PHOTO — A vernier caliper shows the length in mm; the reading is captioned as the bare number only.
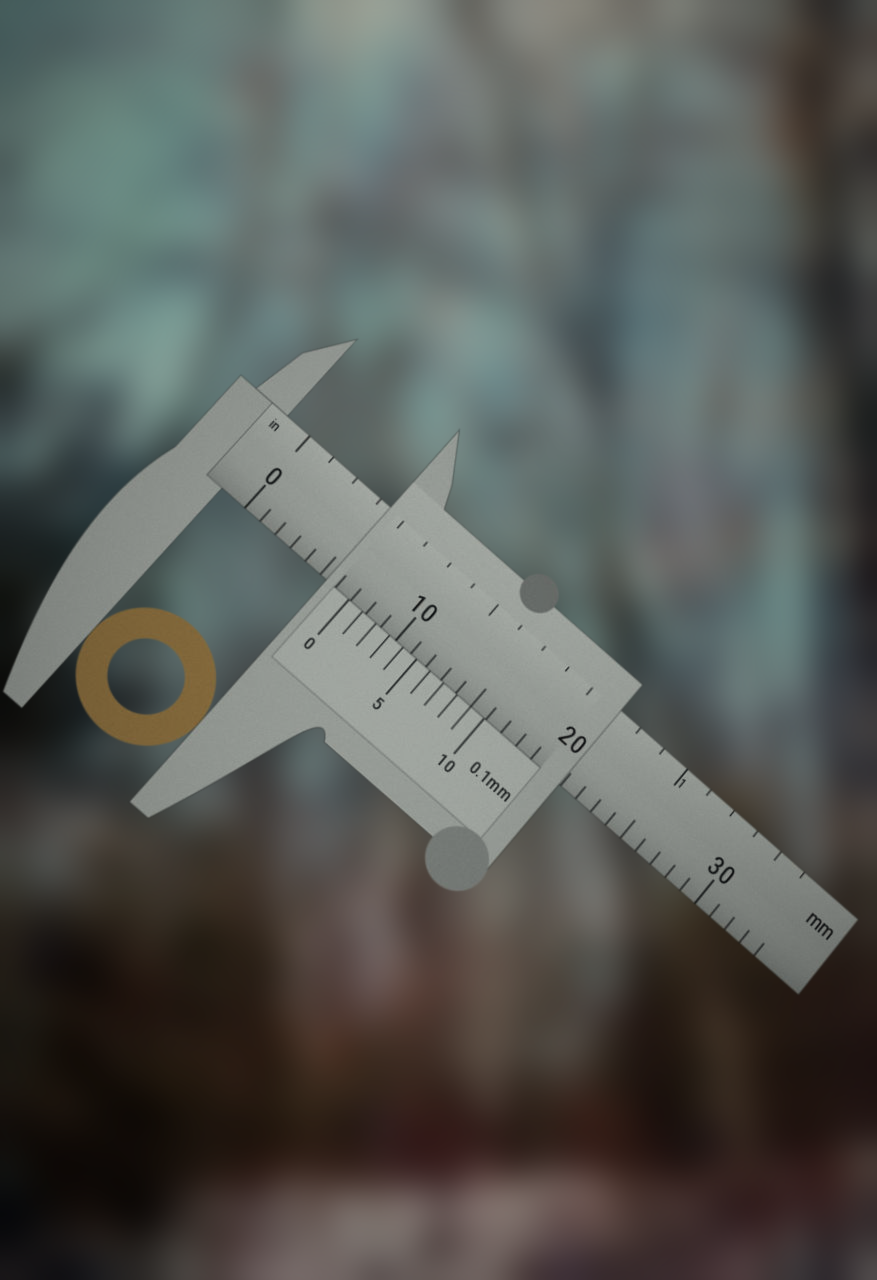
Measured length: 6.9
